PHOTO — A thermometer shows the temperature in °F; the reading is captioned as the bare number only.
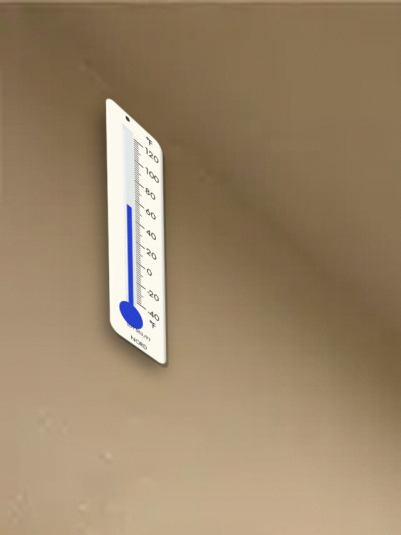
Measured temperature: 50
